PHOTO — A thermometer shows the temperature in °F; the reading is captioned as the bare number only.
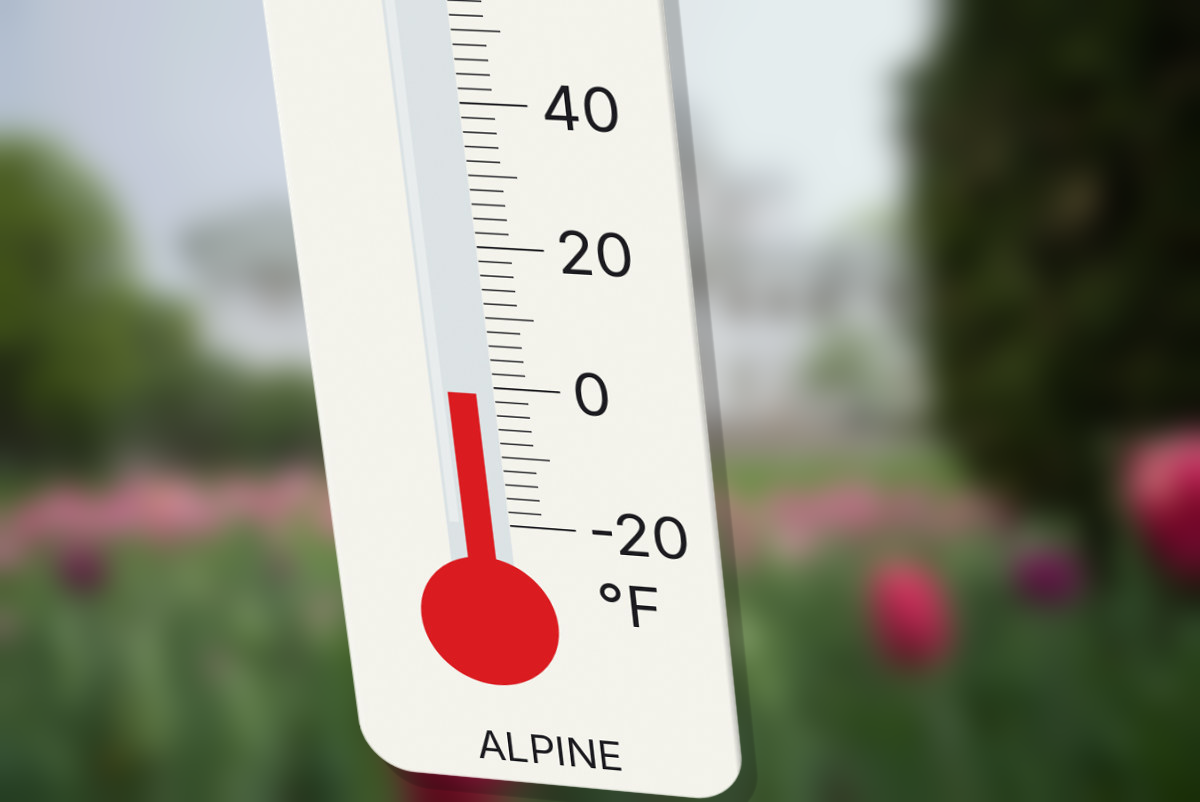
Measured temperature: -1
